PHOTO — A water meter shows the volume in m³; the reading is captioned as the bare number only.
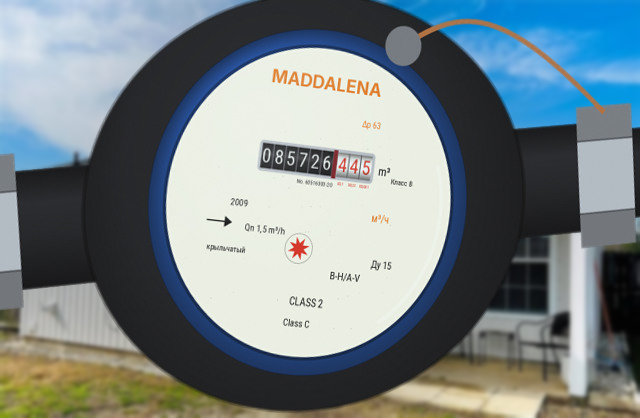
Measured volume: 85726.445
